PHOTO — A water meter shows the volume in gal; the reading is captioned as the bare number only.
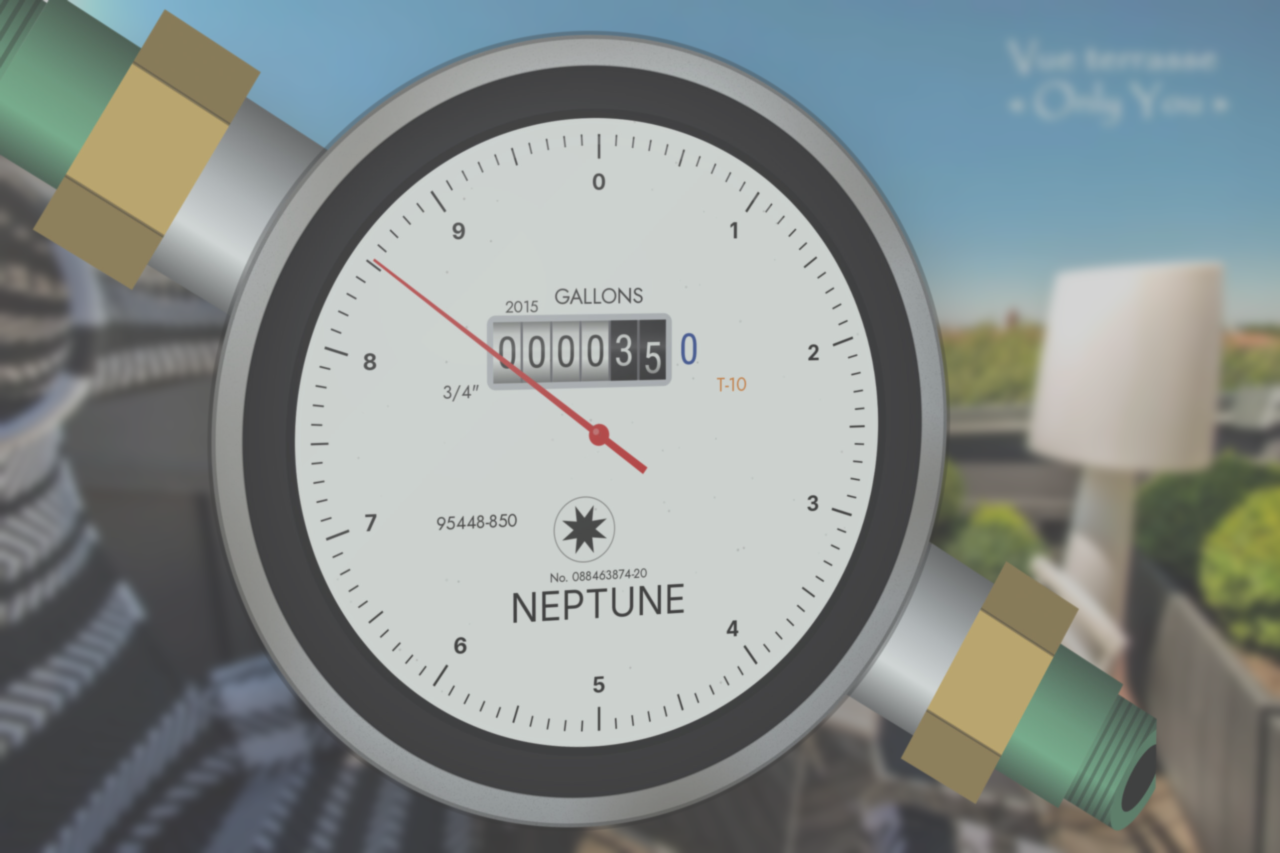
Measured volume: 348.5
